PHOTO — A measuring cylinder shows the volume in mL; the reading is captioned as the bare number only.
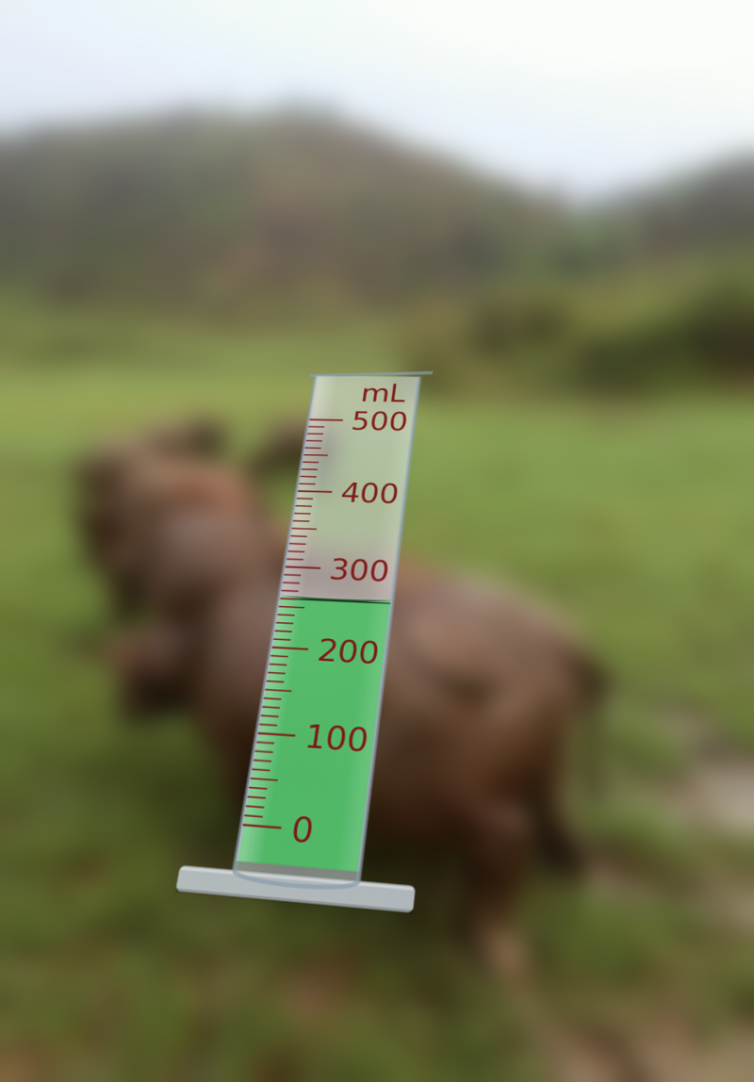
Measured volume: 260
